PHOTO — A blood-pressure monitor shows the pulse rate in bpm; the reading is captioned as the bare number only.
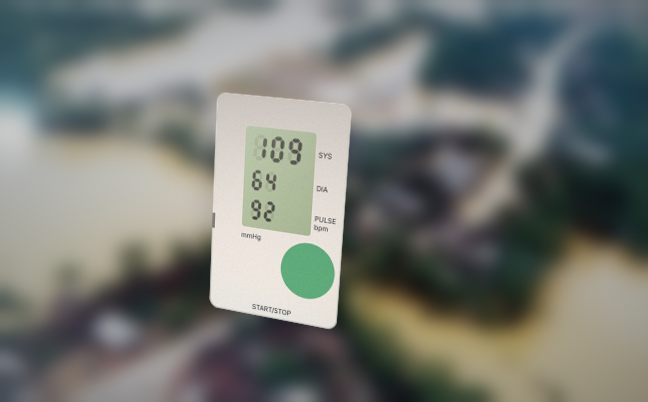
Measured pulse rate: 92
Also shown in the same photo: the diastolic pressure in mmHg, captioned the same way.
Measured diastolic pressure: 64
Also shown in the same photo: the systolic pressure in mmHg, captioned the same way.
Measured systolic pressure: 109
